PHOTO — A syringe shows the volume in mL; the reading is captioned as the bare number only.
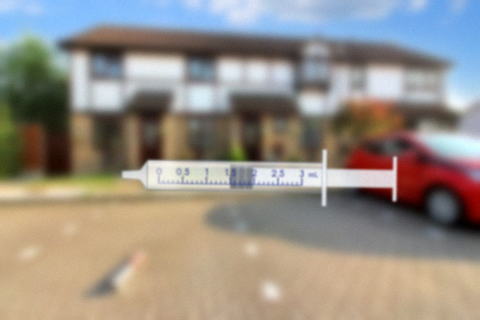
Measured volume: 1.5
